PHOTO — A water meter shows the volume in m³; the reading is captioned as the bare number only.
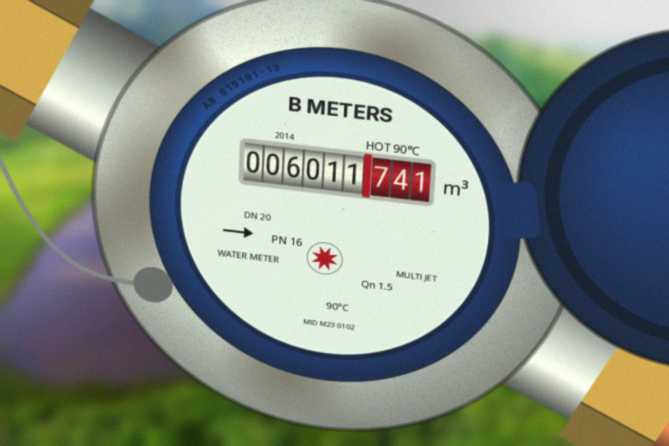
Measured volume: 6011.741
